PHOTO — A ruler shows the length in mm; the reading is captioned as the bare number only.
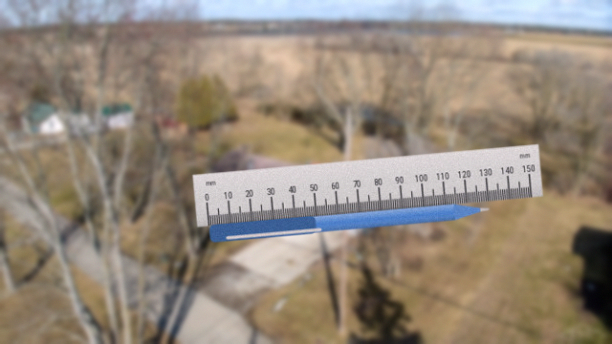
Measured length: 130
